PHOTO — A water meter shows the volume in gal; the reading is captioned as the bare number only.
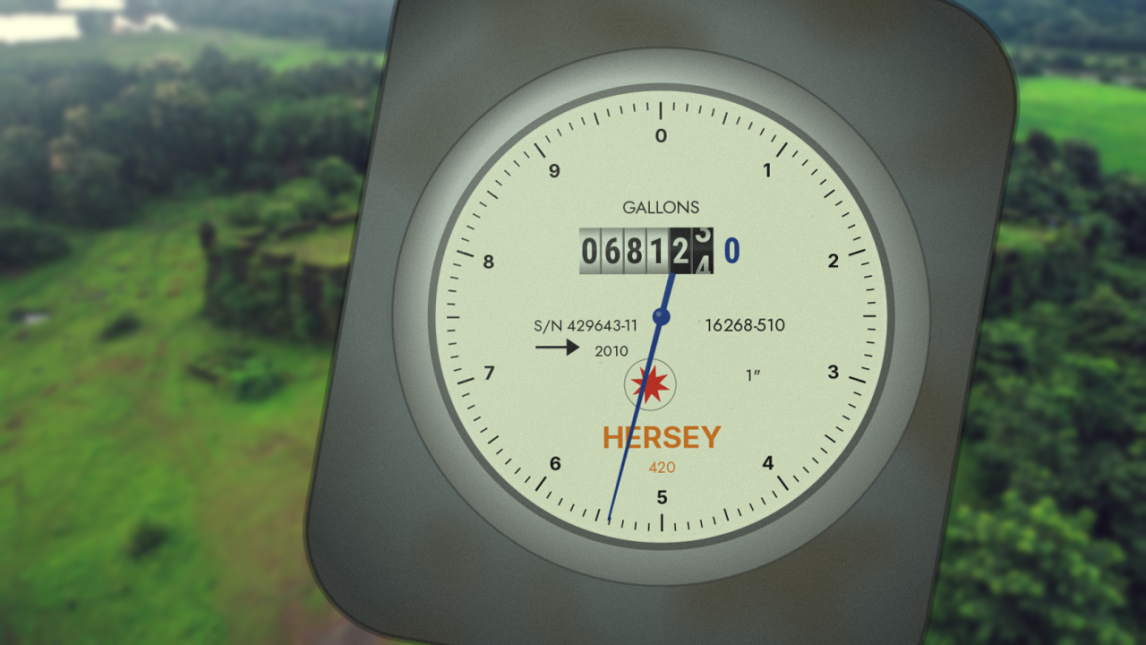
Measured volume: 681235.4
